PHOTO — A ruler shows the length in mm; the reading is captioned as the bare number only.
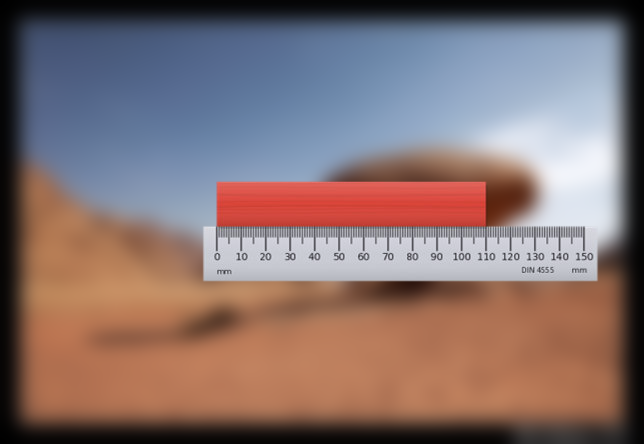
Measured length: 110
